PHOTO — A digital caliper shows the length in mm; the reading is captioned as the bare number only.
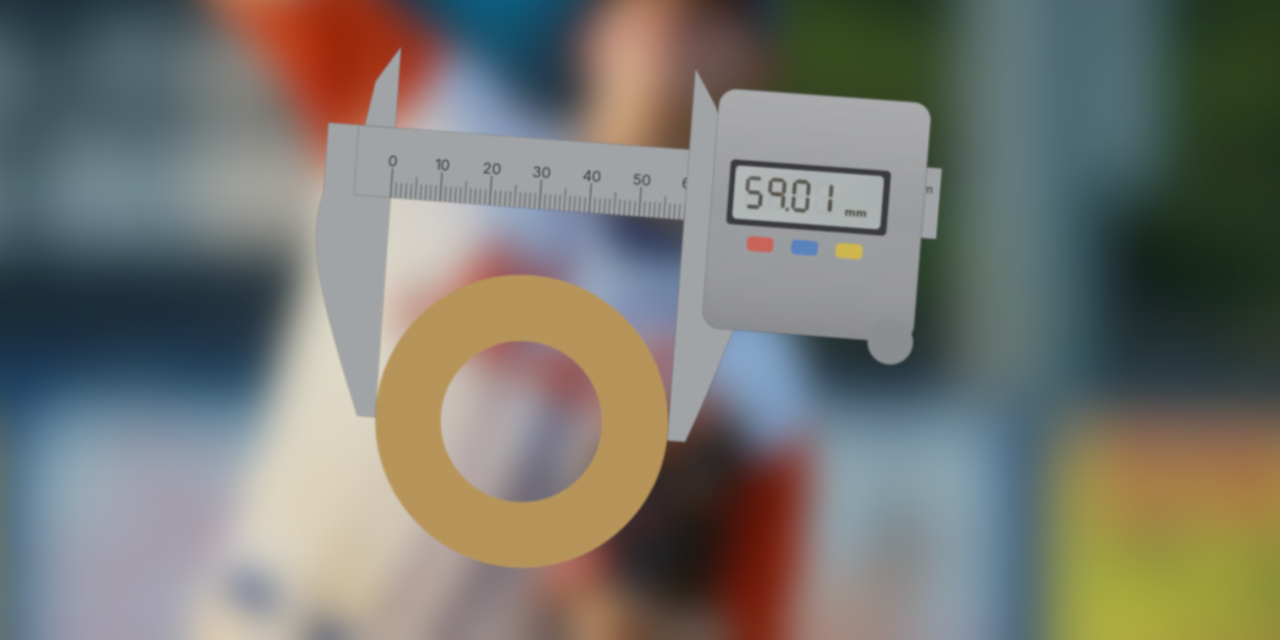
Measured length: 59.01
